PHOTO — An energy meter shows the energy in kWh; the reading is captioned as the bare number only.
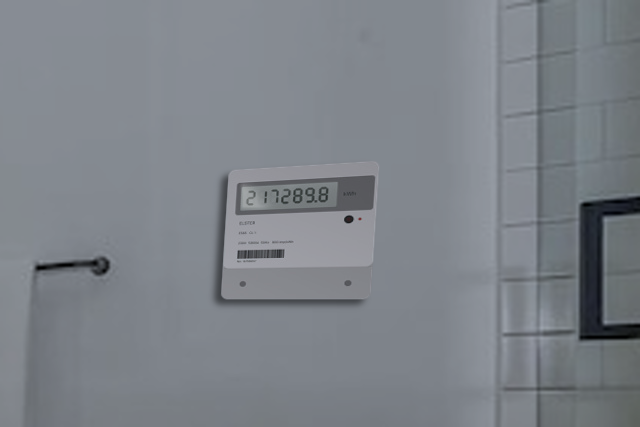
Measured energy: 217289.8
